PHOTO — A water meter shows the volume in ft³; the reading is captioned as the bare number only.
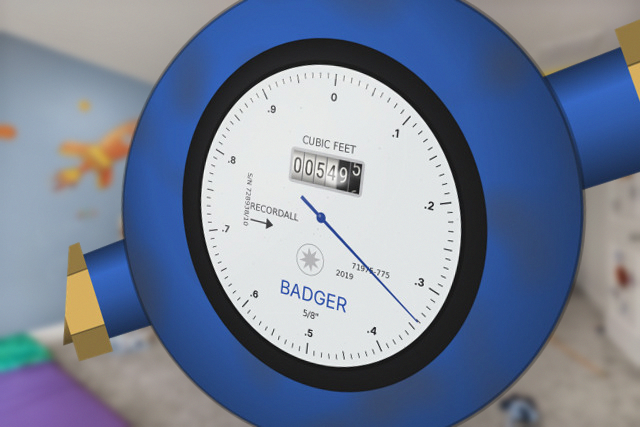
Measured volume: 5495.34
